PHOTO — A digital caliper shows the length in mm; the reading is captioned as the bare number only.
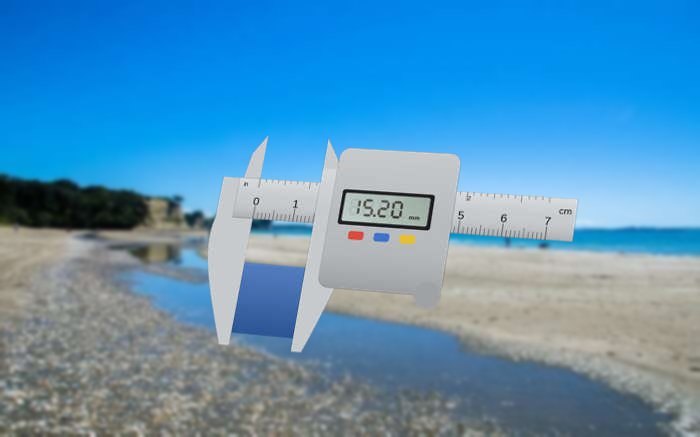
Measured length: 15.20
